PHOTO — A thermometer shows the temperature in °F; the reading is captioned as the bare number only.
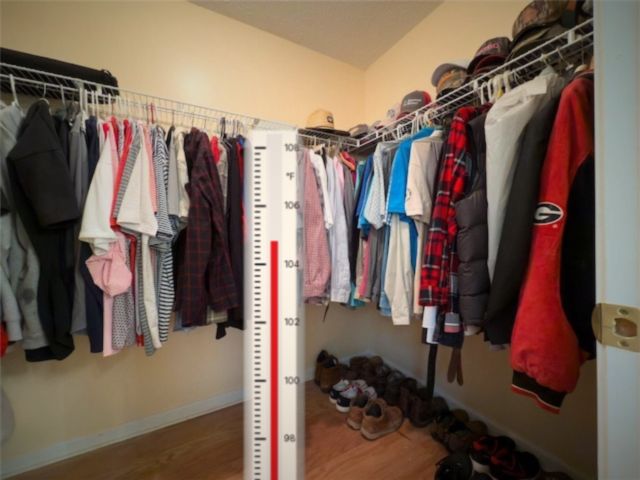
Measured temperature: 104.8
